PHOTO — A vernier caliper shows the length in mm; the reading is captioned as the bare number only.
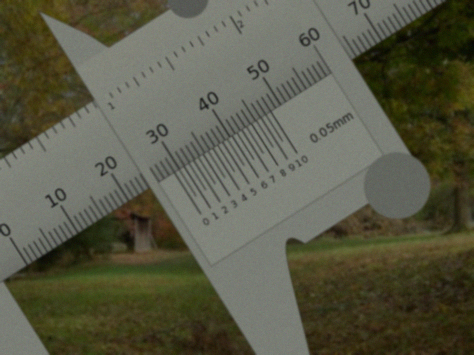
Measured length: 29.0
